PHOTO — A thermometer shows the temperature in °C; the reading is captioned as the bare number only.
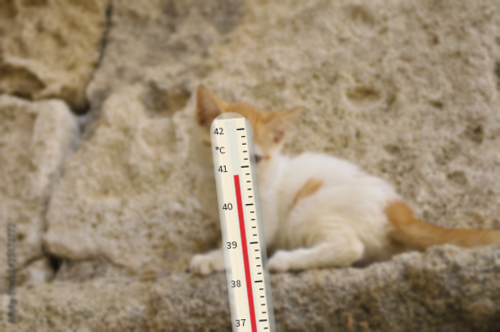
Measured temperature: 40.8
